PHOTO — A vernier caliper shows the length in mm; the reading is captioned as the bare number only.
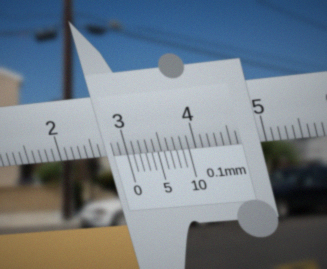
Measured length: 30.0
